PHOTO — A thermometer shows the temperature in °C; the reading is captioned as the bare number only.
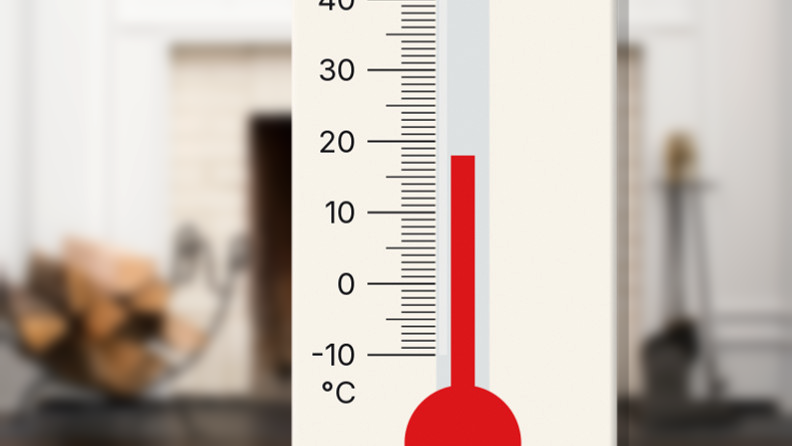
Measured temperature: 18
